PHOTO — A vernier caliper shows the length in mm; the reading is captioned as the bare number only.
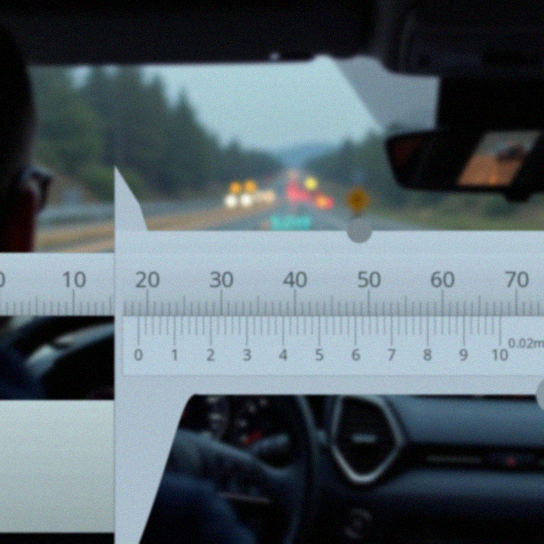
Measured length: 18.8
